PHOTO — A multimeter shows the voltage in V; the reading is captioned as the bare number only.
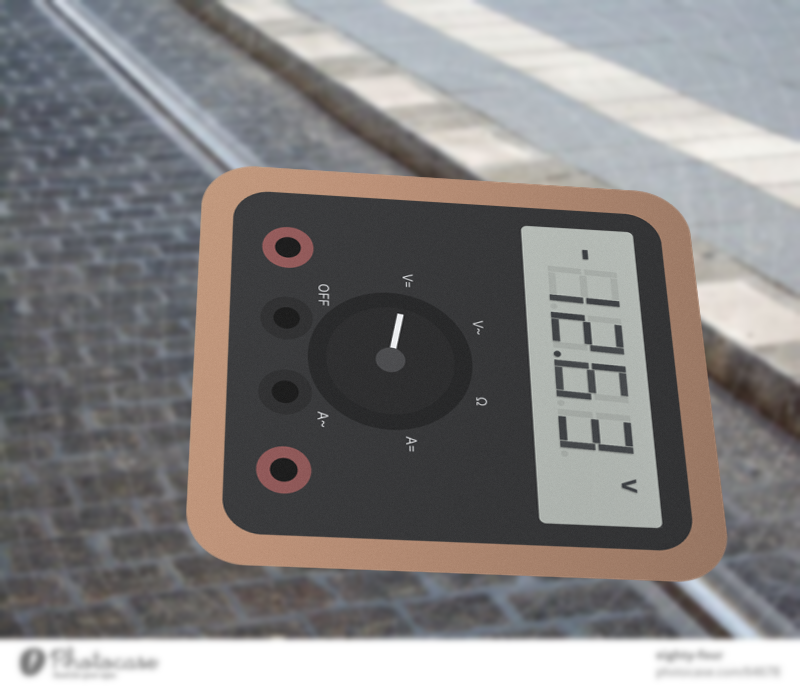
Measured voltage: -12.63
